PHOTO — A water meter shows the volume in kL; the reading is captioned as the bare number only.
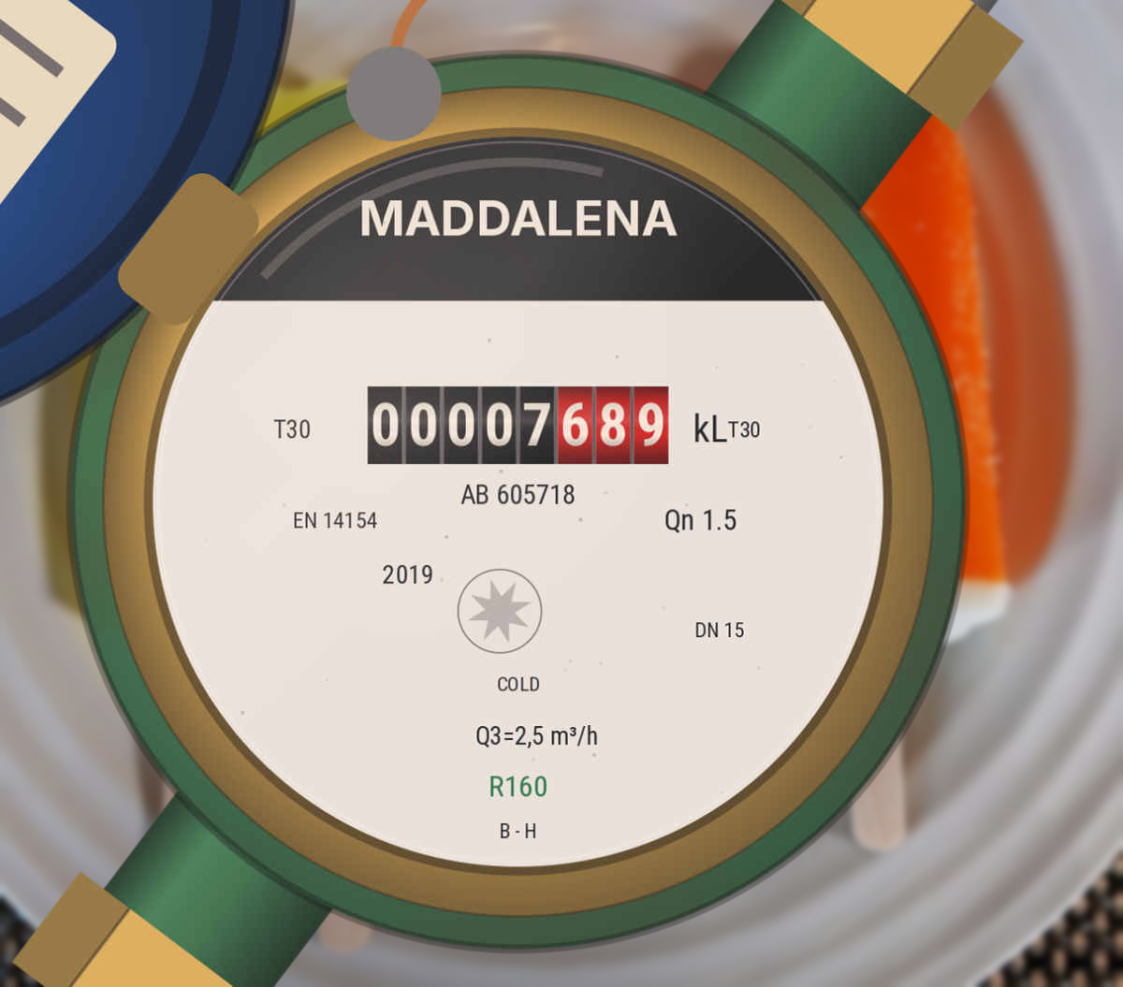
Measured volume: 7.689
